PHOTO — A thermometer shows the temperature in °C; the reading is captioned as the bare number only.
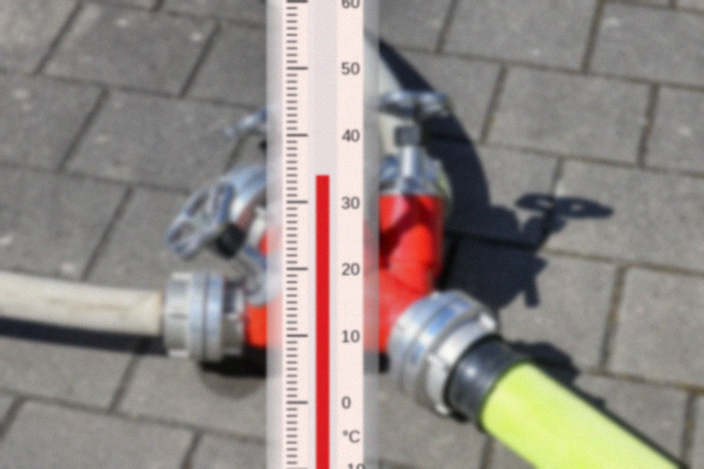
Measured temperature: 34
